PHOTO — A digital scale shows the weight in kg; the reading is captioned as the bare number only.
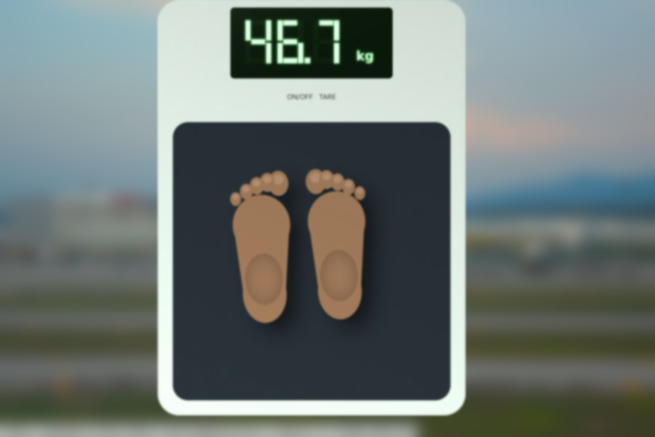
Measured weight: 46.7
